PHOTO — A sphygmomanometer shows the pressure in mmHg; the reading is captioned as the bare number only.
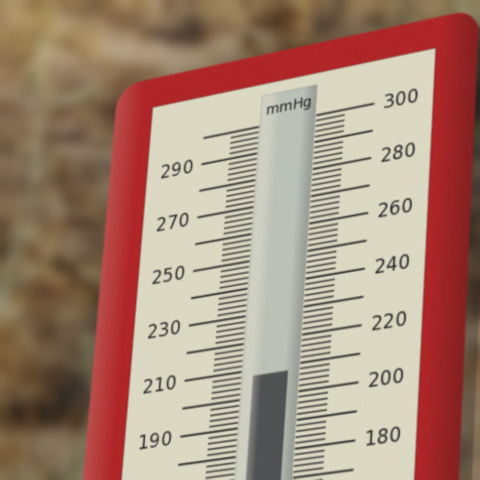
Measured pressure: 208
